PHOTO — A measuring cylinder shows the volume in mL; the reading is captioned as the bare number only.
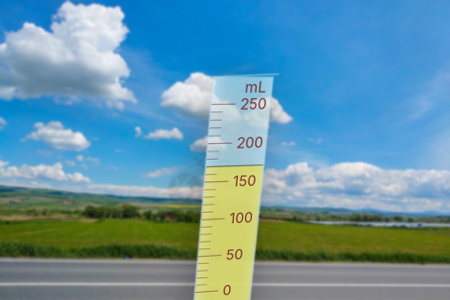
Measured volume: 170
